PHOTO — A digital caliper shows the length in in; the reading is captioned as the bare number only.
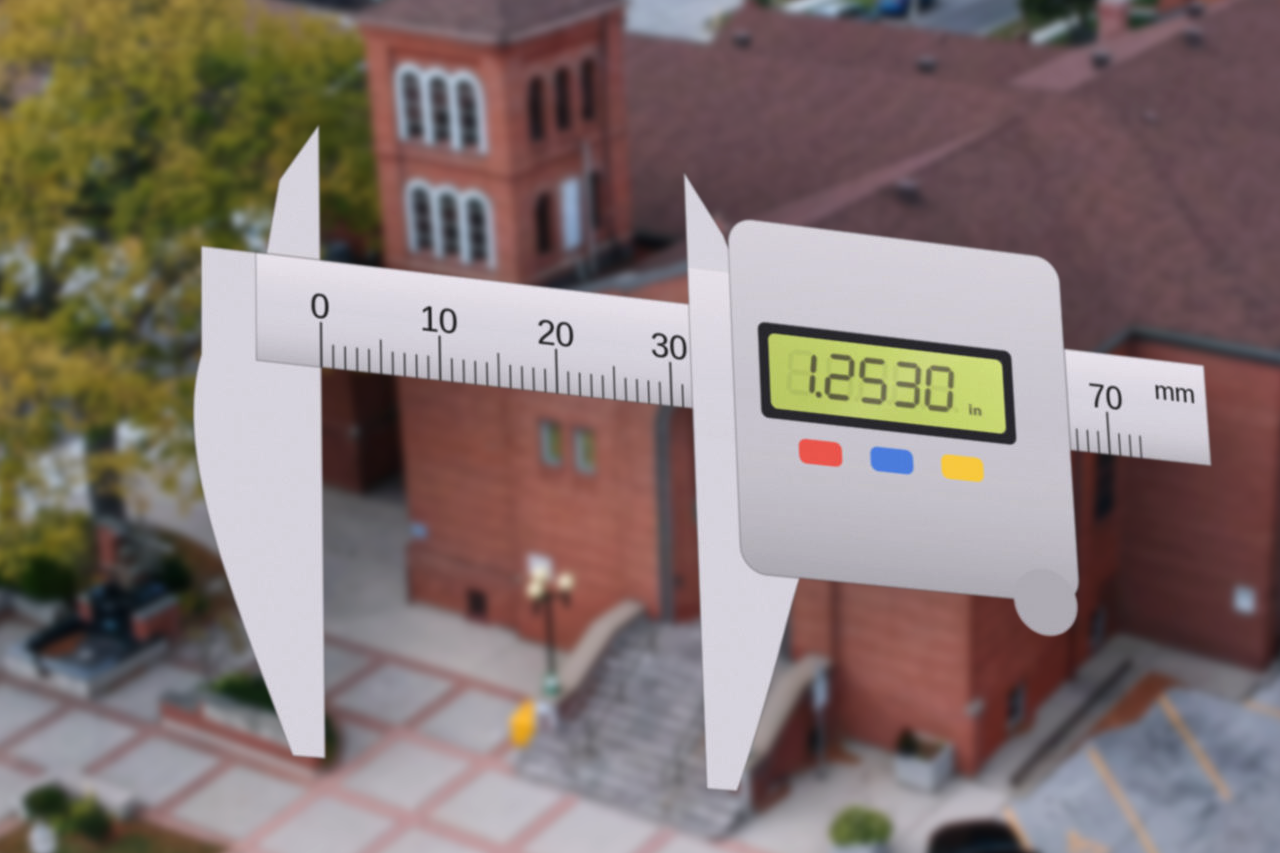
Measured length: 1.2530
